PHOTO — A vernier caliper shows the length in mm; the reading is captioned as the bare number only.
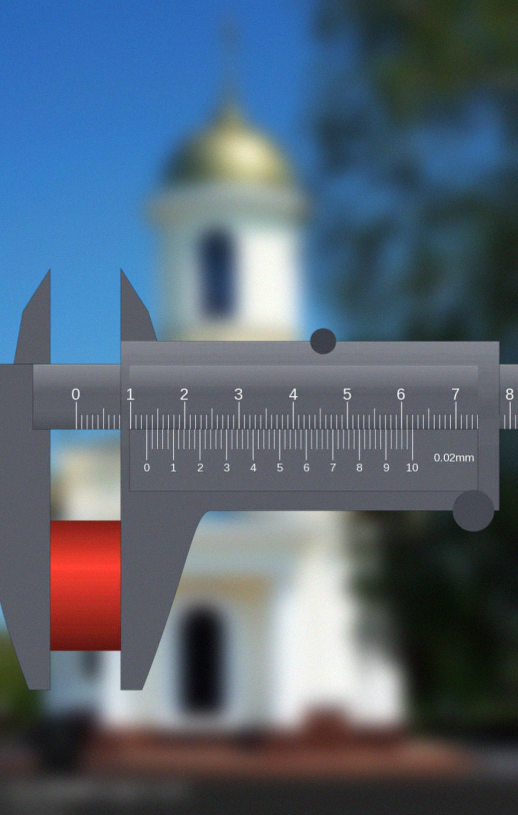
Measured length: 13.0
